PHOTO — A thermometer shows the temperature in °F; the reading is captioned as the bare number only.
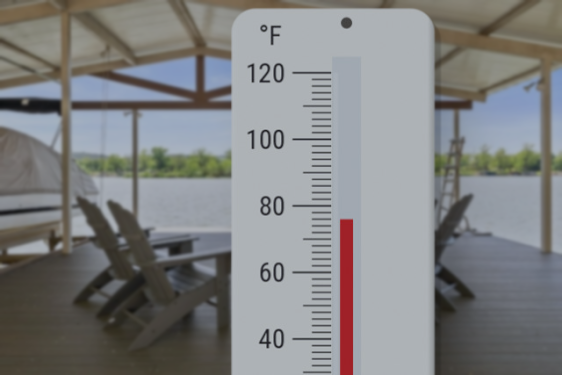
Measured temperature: 76
